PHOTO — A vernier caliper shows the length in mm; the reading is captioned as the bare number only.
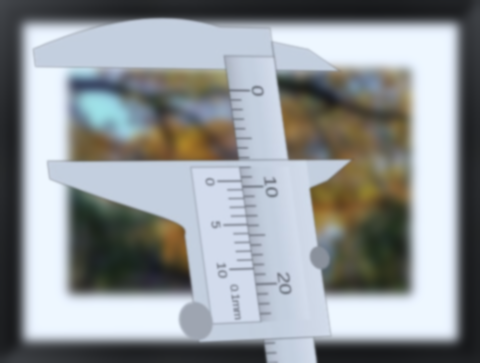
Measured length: 9.4
